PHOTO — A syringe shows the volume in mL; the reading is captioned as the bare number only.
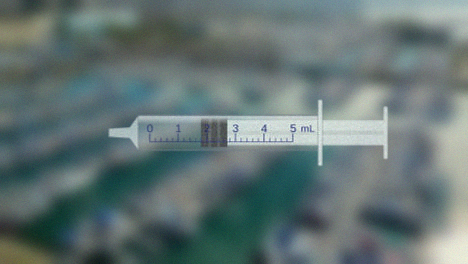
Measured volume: 1.8
